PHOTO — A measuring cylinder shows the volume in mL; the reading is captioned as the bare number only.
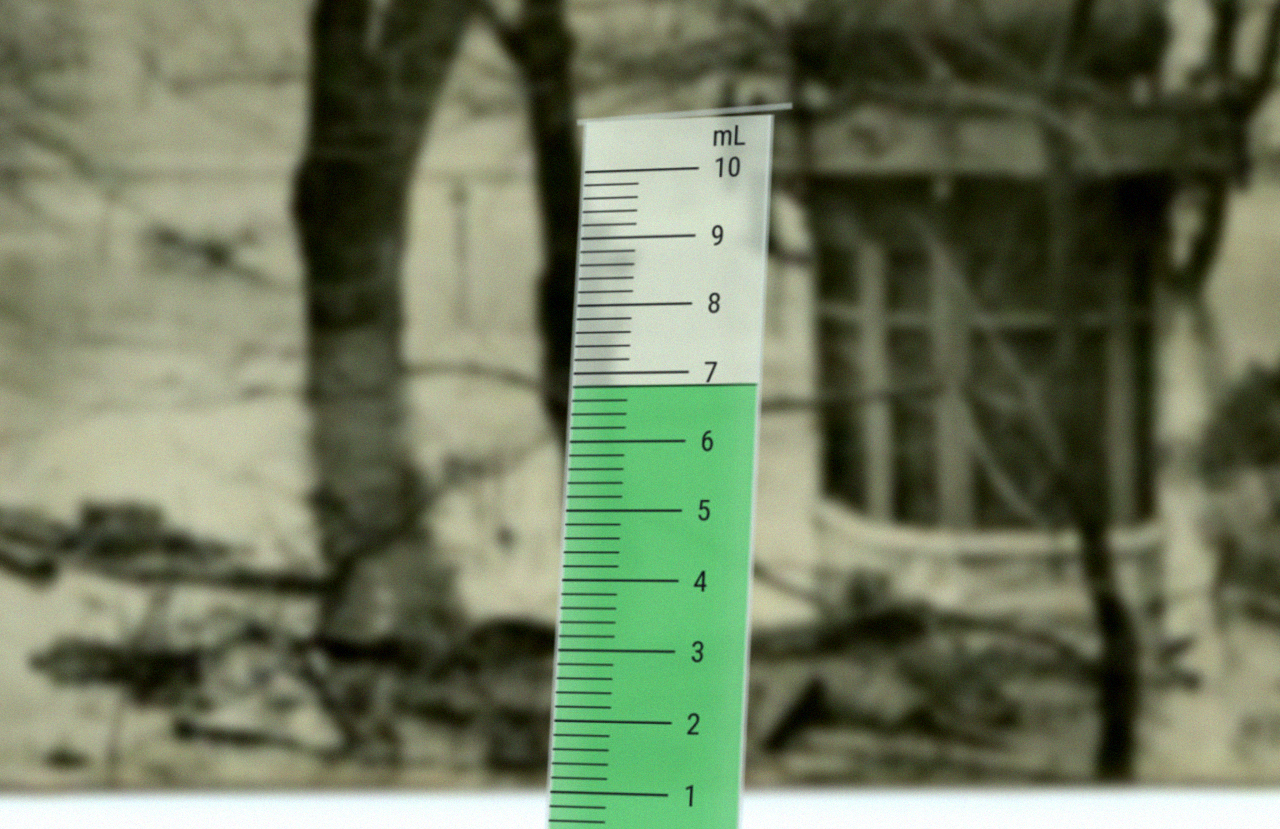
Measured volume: 6.8
